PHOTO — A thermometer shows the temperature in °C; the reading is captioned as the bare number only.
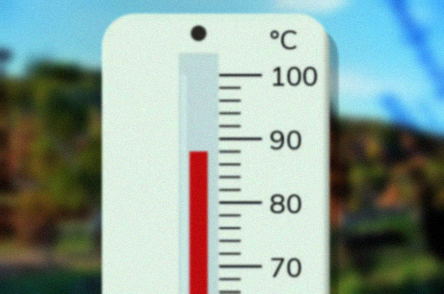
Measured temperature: 88
